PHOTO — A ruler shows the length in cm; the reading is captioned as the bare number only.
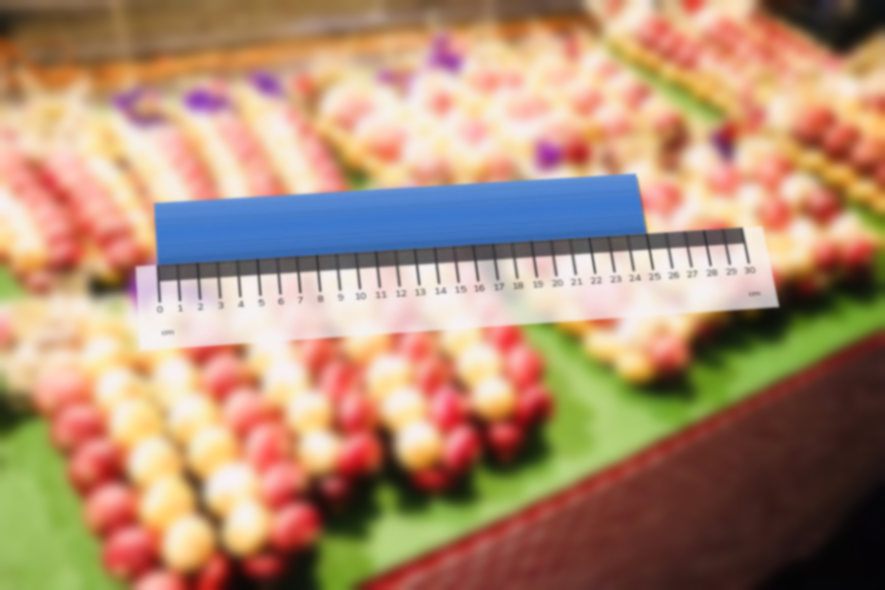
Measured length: 25
